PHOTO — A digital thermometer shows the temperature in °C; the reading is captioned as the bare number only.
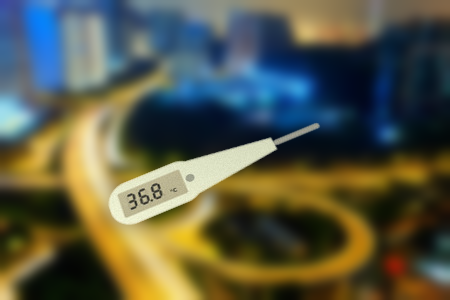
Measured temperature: 36.8
